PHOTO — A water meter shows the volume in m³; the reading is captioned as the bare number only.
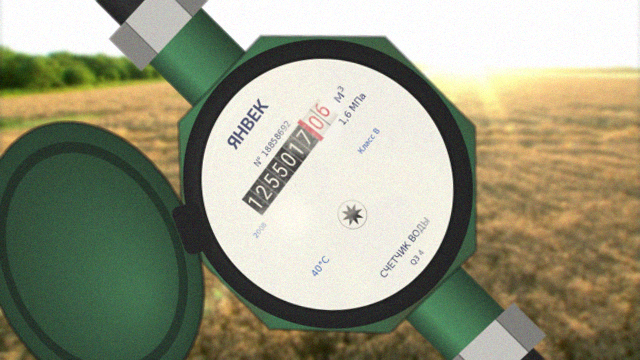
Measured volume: 1255017.06
